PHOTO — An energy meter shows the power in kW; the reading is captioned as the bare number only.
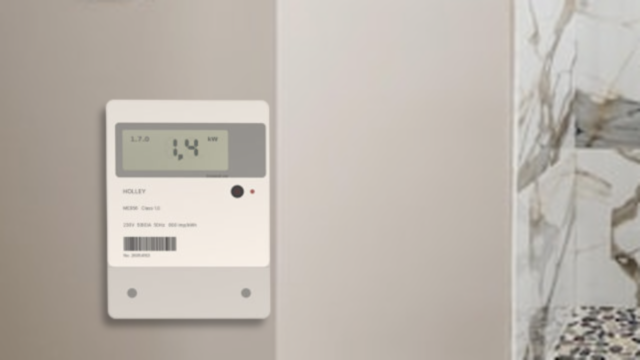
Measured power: 1.4
